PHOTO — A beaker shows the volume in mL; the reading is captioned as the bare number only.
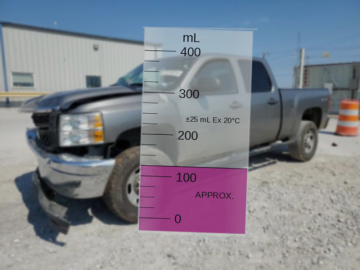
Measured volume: 125
